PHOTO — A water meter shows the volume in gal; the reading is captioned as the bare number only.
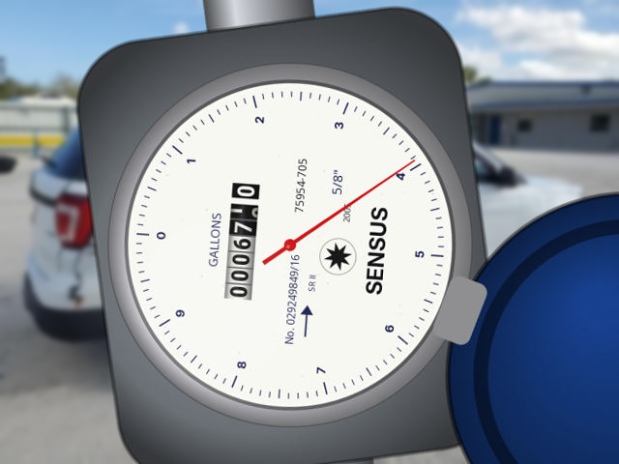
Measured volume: 6713.9
